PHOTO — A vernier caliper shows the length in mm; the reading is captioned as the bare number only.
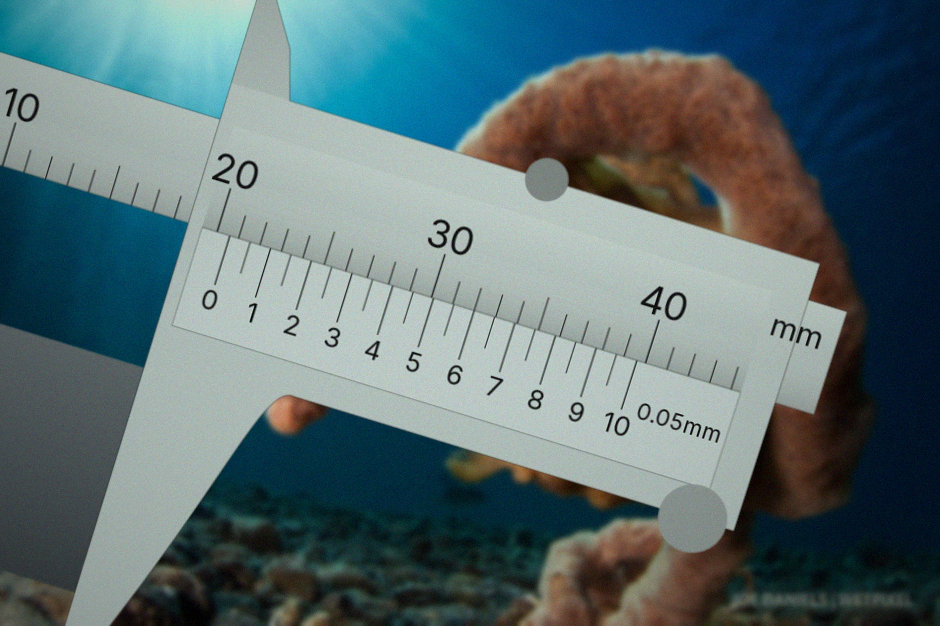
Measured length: 20.6
